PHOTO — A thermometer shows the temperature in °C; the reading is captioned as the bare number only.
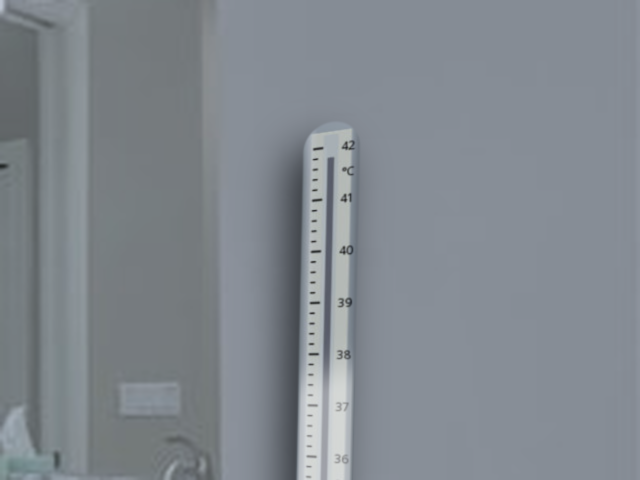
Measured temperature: 41.8
